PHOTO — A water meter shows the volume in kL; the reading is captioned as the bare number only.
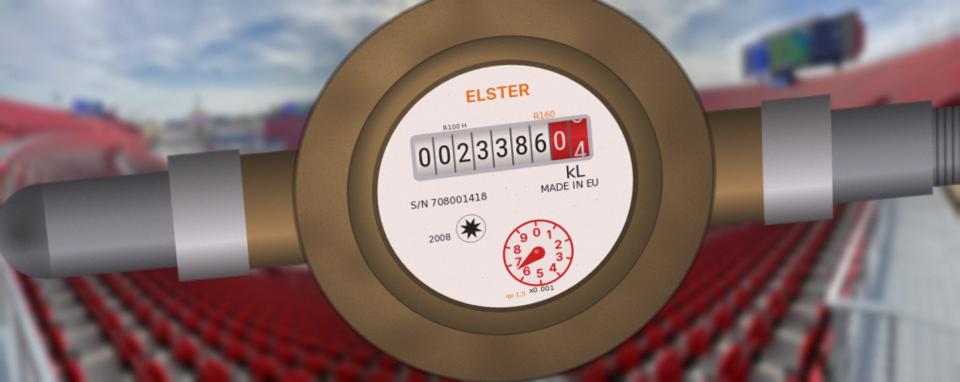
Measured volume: 23386.036
